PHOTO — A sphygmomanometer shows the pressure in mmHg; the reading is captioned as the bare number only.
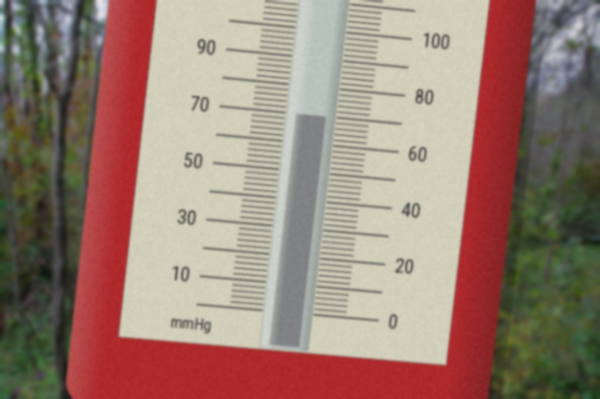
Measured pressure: 70
